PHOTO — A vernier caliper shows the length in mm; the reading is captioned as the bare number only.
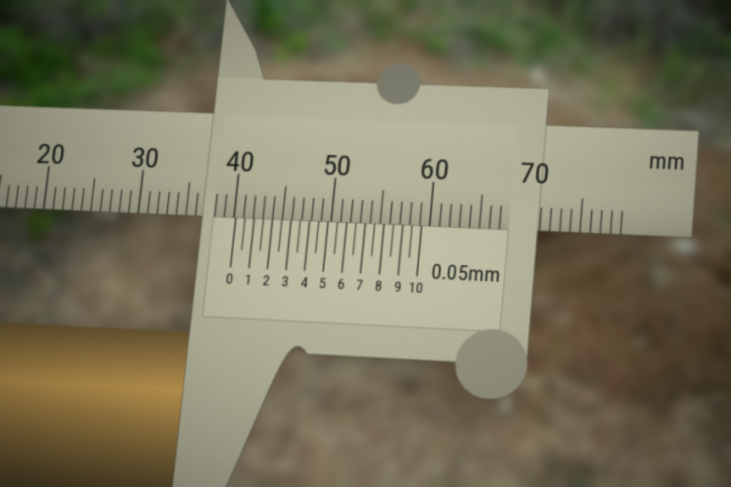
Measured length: 40.2
